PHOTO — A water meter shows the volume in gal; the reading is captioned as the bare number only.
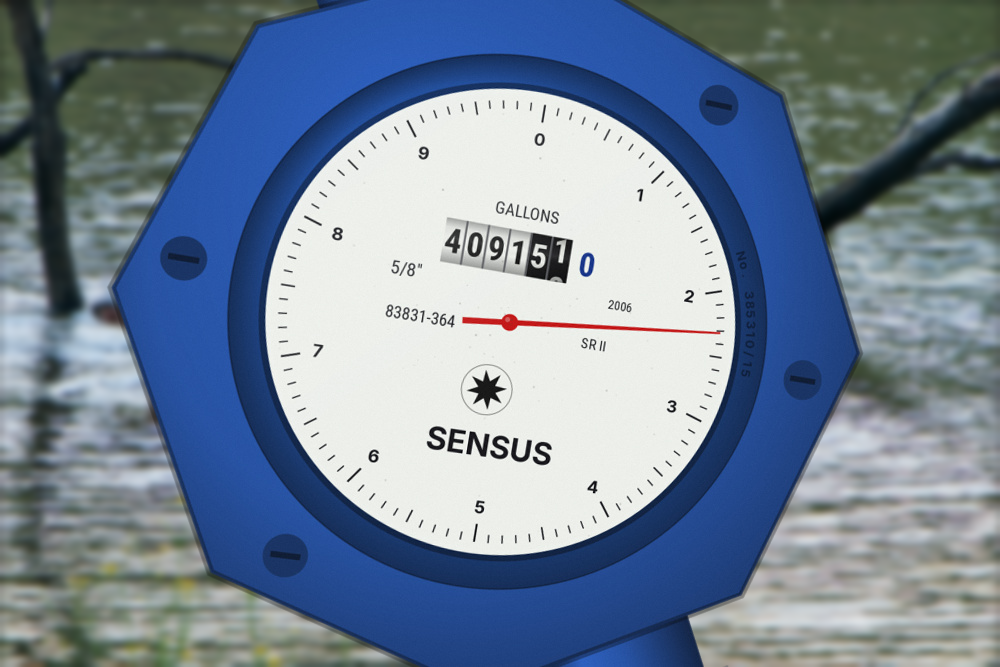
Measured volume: 4091512.3
